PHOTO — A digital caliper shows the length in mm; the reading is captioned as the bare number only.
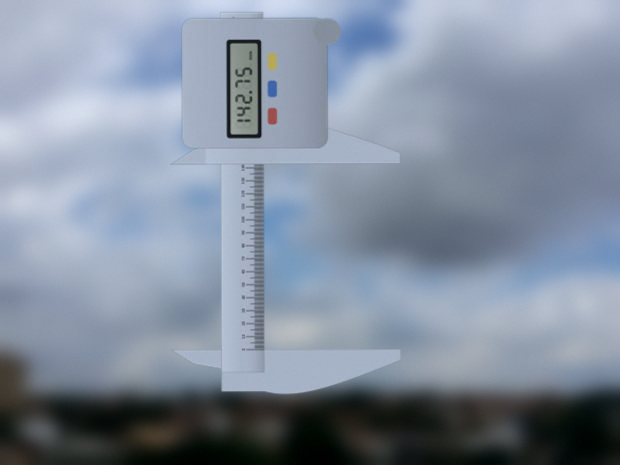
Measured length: 142.75
